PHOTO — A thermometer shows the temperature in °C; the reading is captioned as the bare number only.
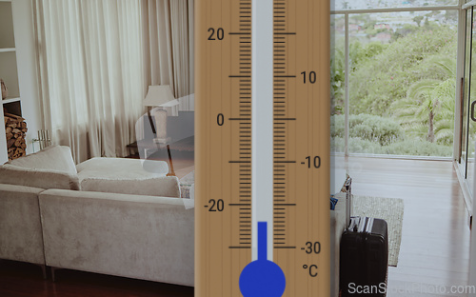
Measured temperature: -24
